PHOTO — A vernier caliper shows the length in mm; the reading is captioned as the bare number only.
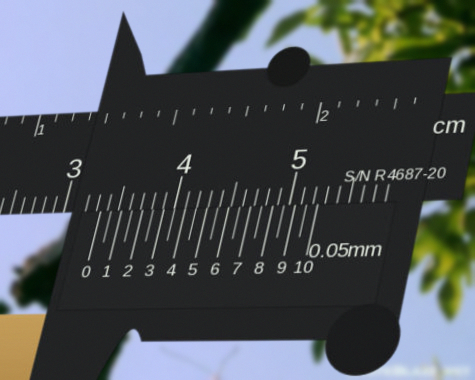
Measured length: 33.4
